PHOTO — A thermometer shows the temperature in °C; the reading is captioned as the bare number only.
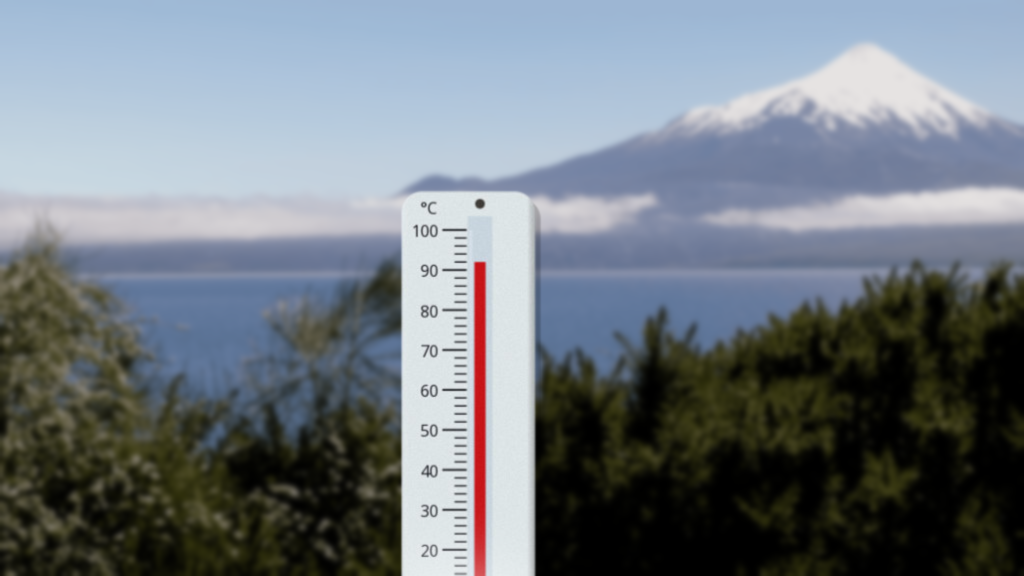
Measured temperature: 92
